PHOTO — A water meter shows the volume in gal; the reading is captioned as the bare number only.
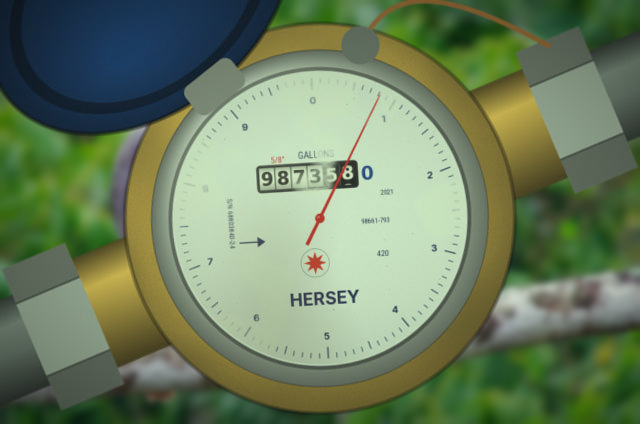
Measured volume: 9873580.8
